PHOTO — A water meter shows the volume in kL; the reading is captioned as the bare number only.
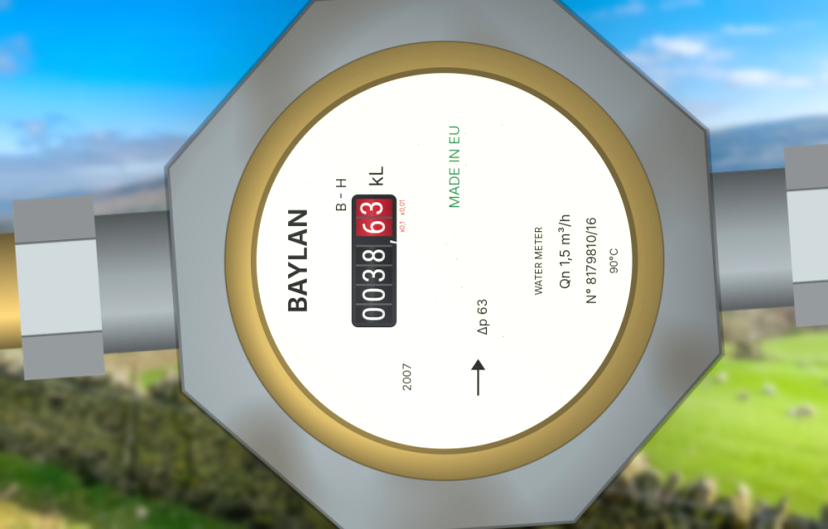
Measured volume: 38.63
